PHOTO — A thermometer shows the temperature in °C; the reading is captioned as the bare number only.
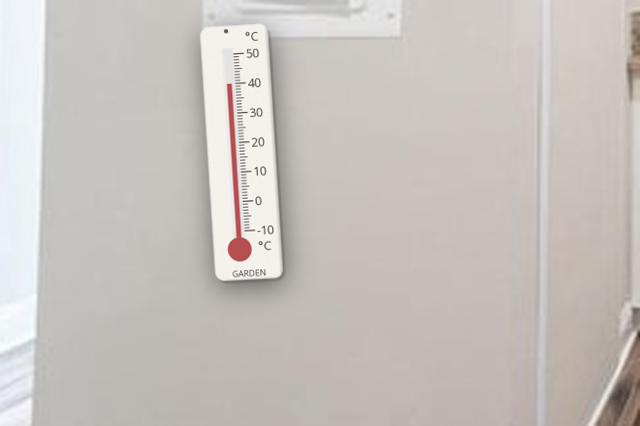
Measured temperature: 40
